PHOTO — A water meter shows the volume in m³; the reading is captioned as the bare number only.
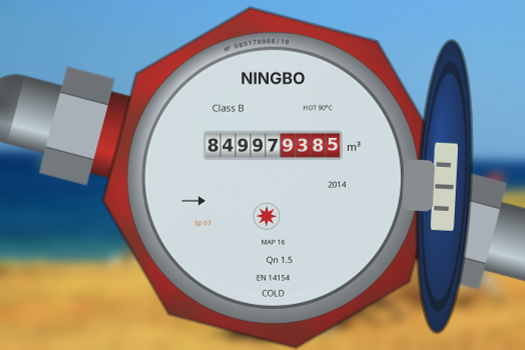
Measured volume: 84997.9385
